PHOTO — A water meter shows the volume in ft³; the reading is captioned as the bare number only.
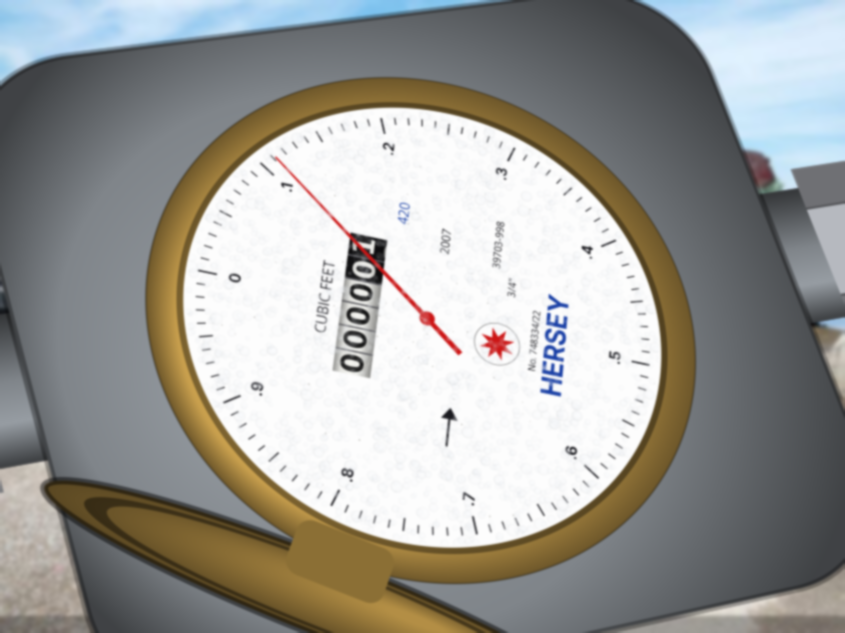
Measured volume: 1.11
